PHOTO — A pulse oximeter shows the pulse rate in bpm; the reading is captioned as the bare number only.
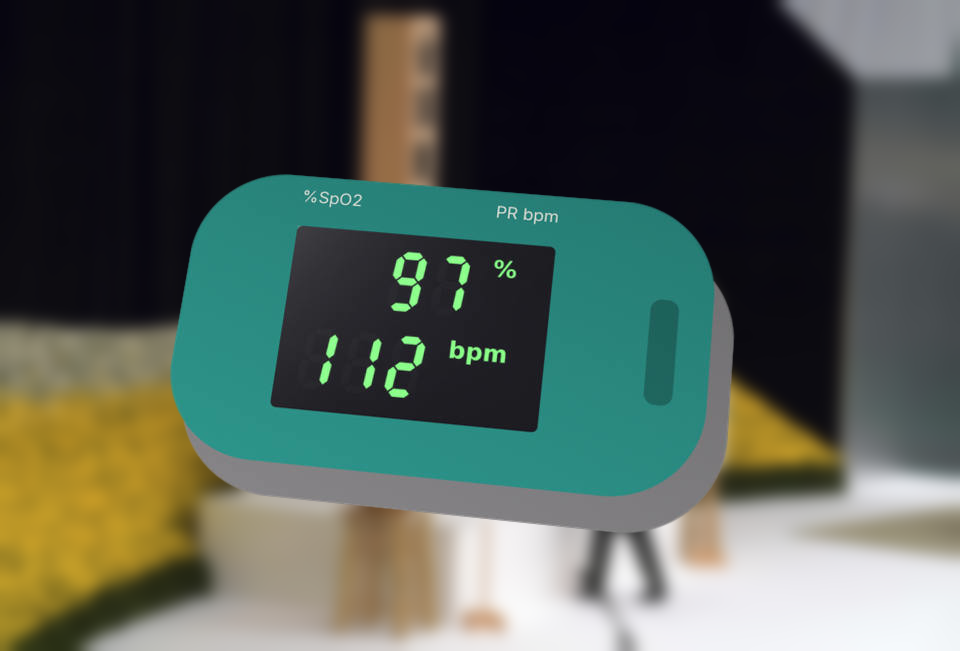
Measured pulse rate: 112
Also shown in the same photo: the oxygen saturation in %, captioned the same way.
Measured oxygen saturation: 97
